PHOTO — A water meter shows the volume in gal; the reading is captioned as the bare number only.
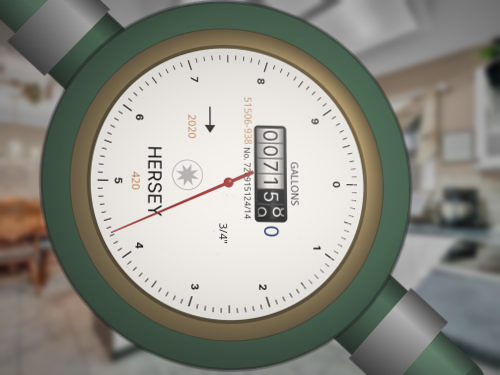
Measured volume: 71584.3
